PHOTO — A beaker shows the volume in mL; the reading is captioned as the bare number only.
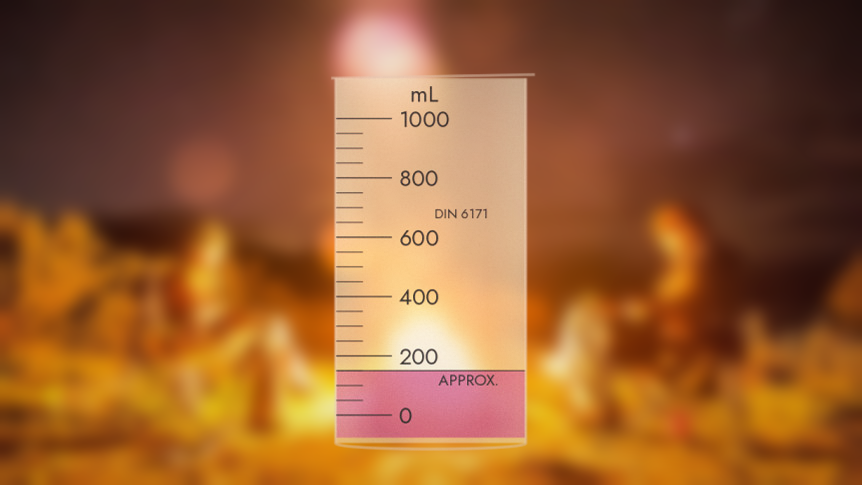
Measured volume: 150
